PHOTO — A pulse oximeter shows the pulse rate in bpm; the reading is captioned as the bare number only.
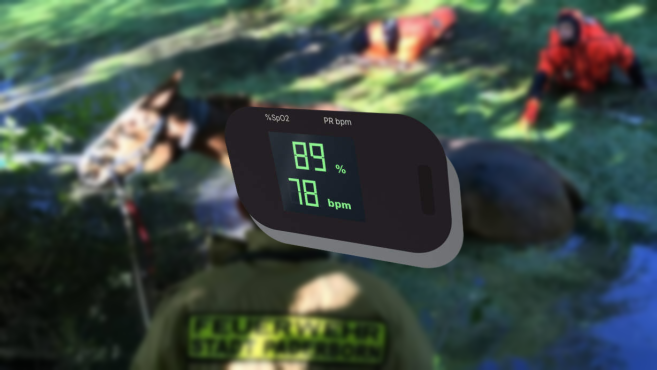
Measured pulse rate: 78
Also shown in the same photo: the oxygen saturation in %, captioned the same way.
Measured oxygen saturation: 89
